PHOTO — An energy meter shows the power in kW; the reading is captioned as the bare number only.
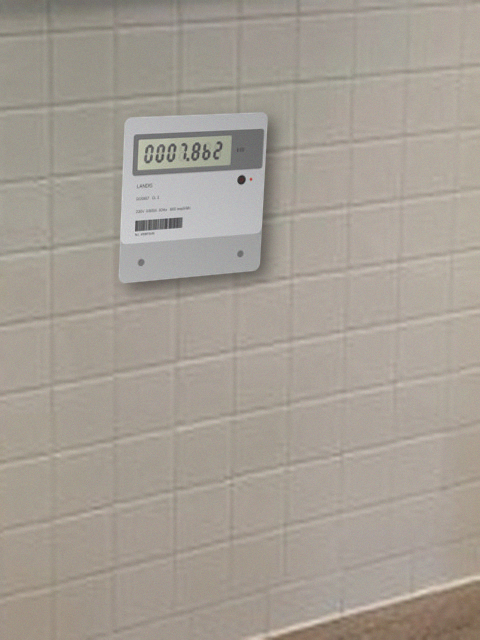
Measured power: 7.862
